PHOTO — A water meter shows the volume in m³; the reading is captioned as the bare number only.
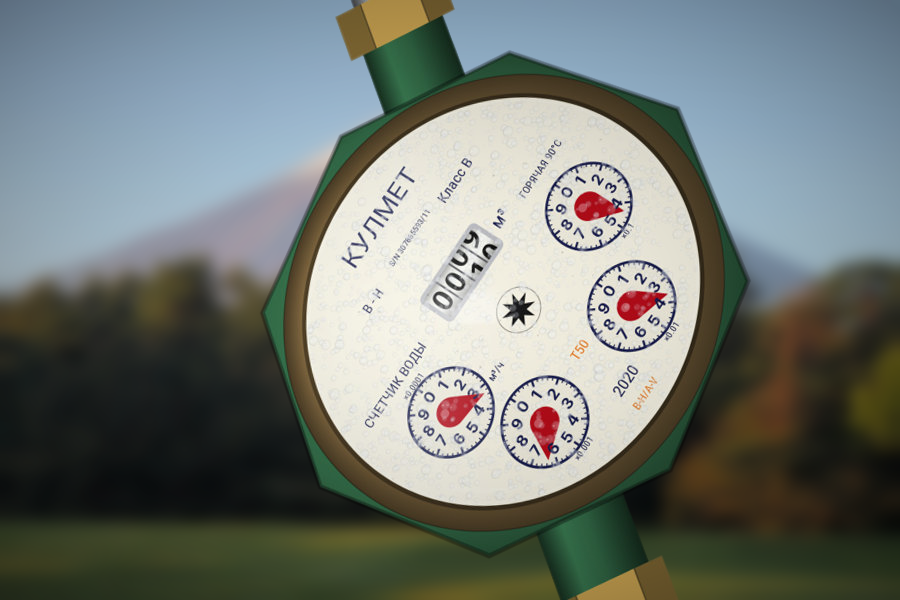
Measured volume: 9.4363
